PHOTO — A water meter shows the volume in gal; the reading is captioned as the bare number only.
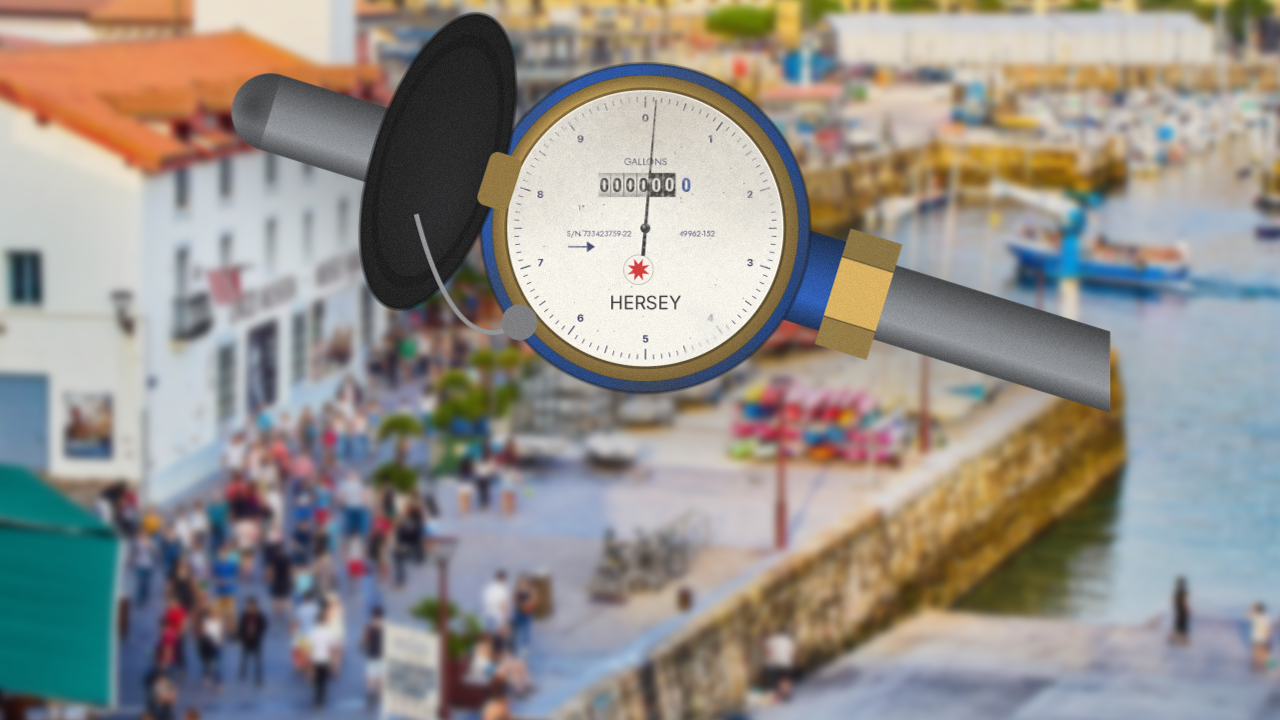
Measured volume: 0.1
